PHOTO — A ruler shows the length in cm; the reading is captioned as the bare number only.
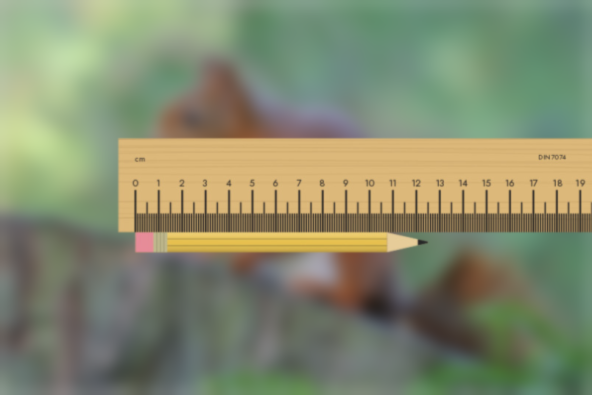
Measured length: 12.5
